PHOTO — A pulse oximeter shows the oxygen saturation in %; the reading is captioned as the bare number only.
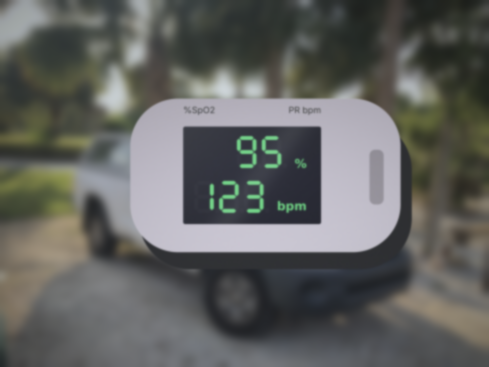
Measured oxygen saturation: 95
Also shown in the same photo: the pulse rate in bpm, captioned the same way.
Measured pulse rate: 123
